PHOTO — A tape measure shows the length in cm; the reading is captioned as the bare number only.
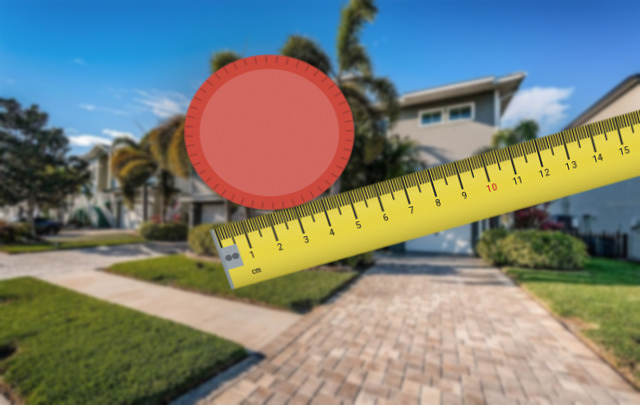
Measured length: 6
